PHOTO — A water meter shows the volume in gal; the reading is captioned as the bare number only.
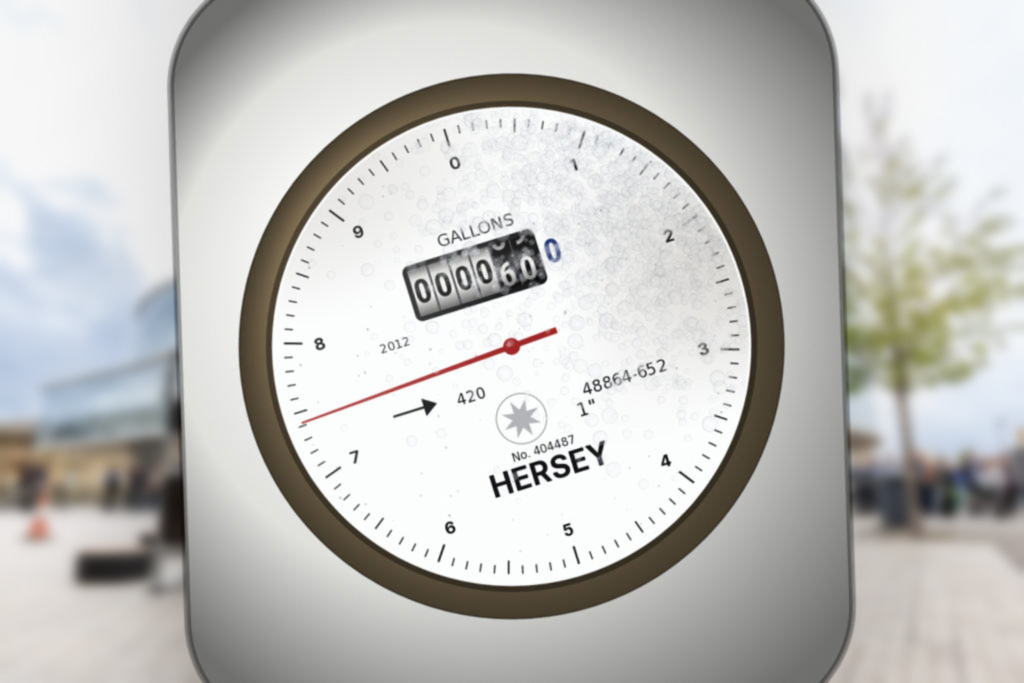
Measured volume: 597.4
